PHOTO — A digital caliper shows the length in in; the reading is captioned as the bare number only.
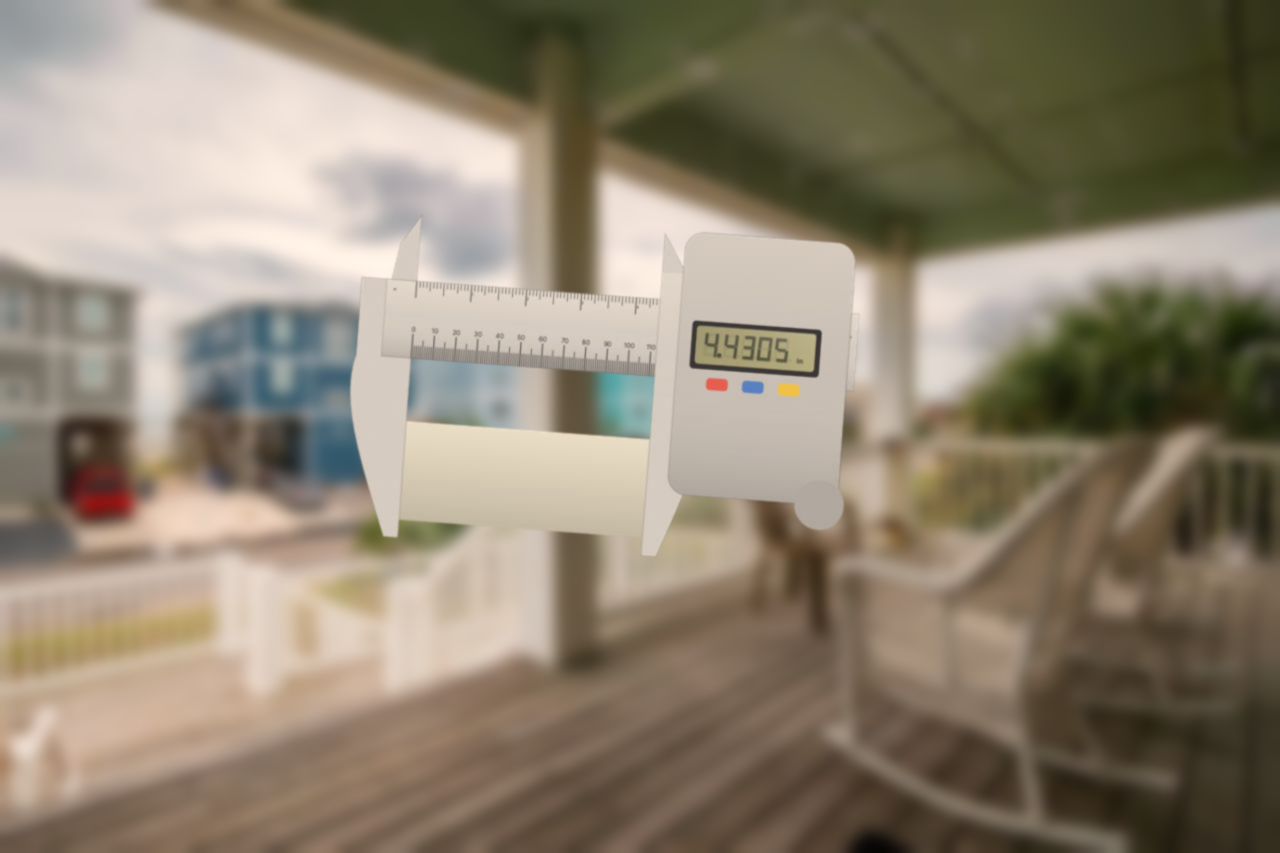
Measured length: 4.4305
